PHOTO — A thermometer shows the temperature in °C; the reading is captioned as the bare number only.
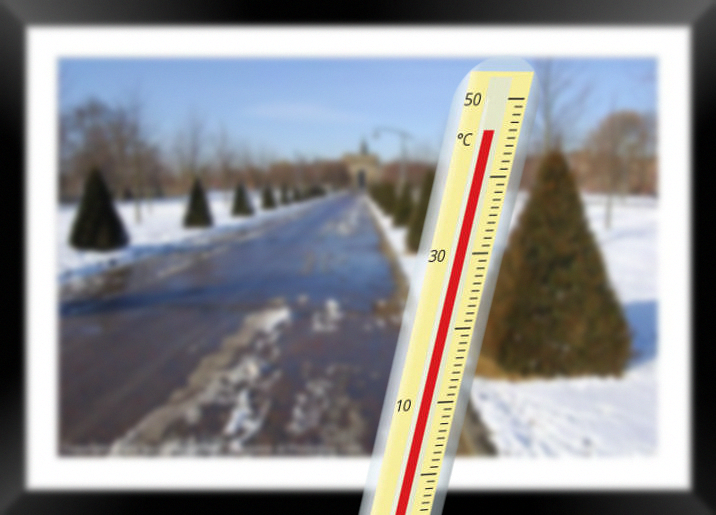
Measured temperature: 46
